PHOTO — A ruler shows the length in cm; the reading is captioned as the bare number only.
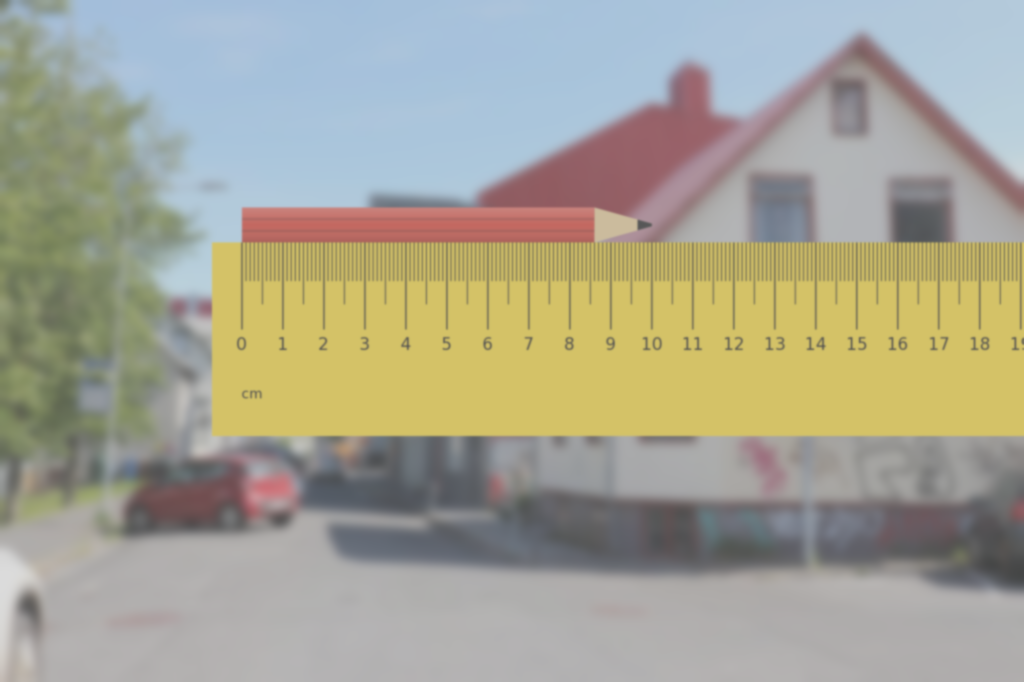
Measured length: 10
